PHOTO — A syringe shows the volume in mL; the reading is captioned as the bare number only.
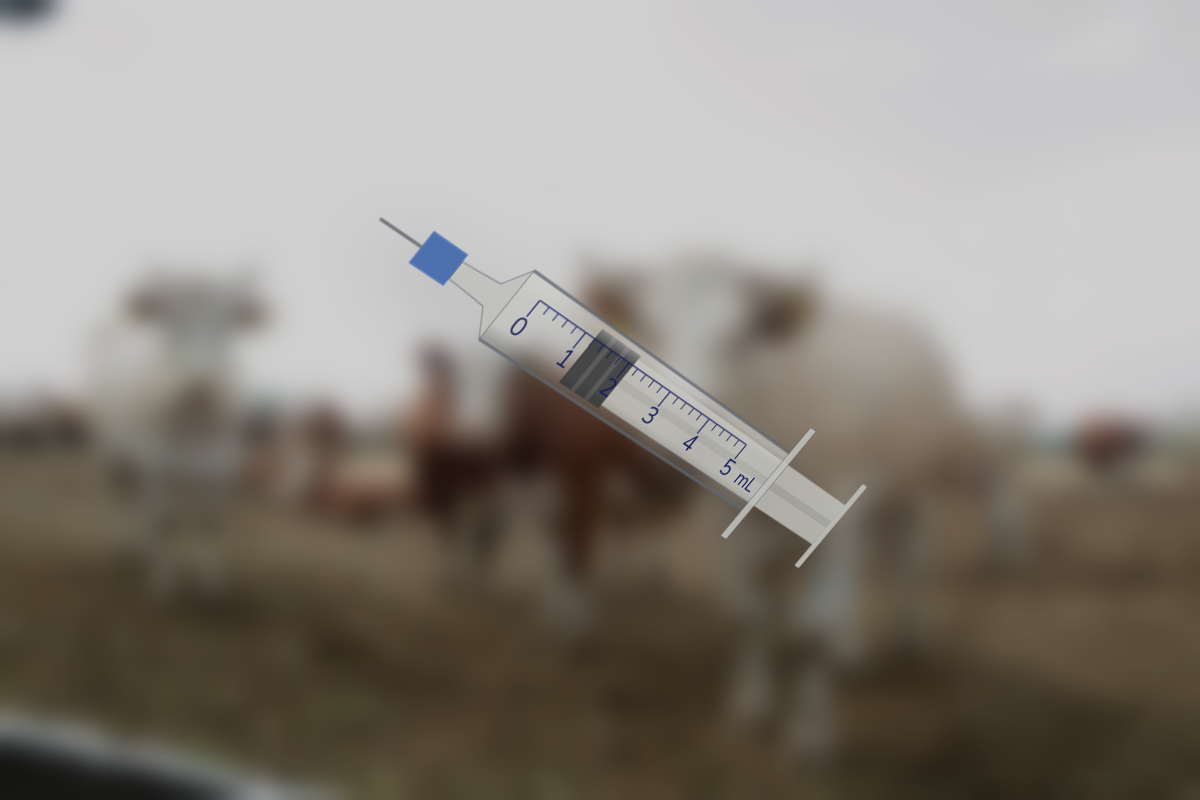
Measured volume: 1.2
